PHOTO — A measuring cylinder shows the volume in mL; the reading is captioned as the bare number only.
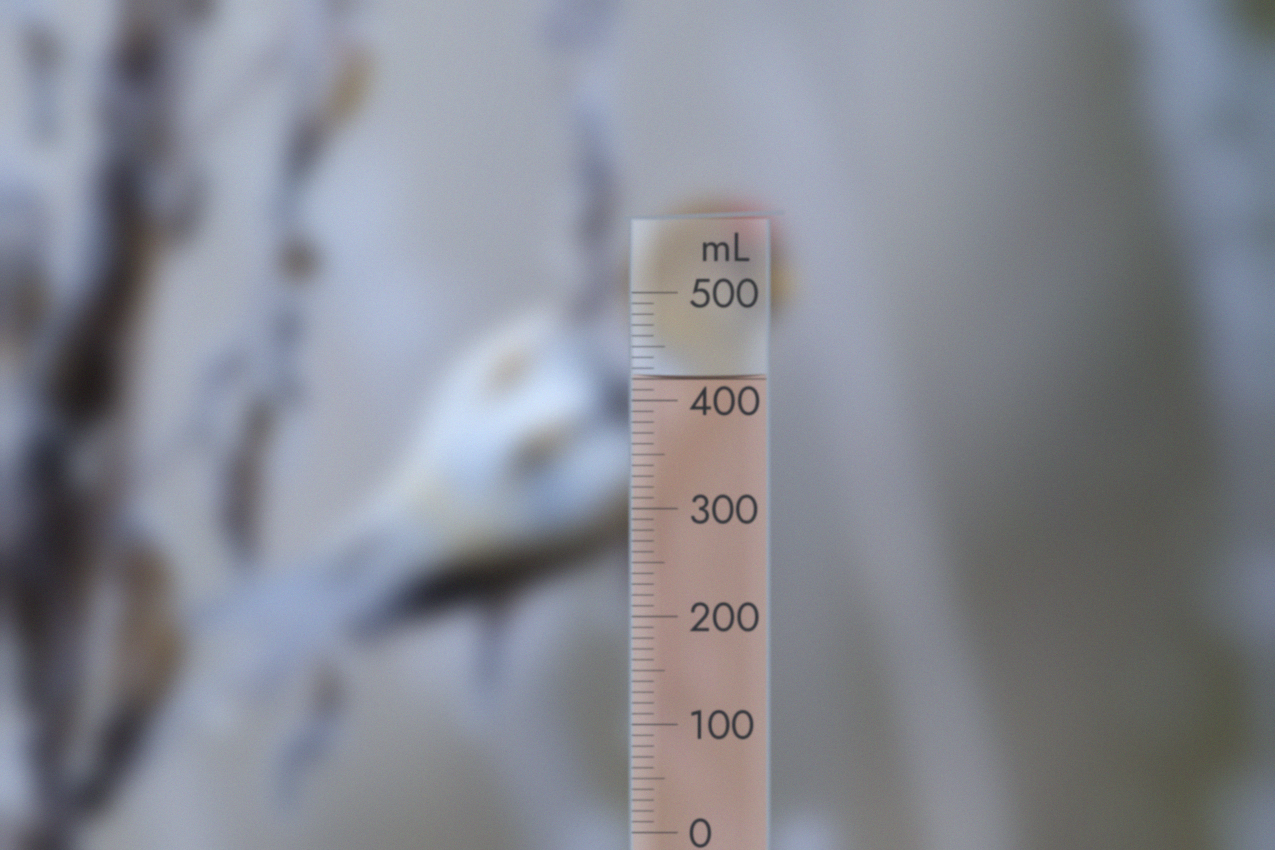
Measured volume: 420
